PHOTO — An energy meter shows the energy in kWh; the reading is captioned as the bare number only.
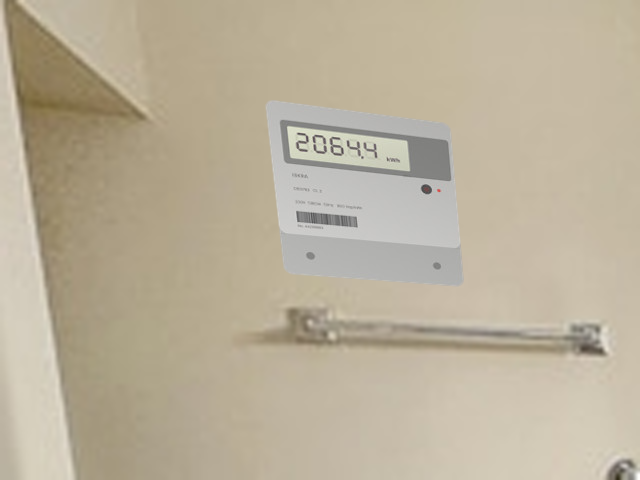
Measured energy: 2064.4
